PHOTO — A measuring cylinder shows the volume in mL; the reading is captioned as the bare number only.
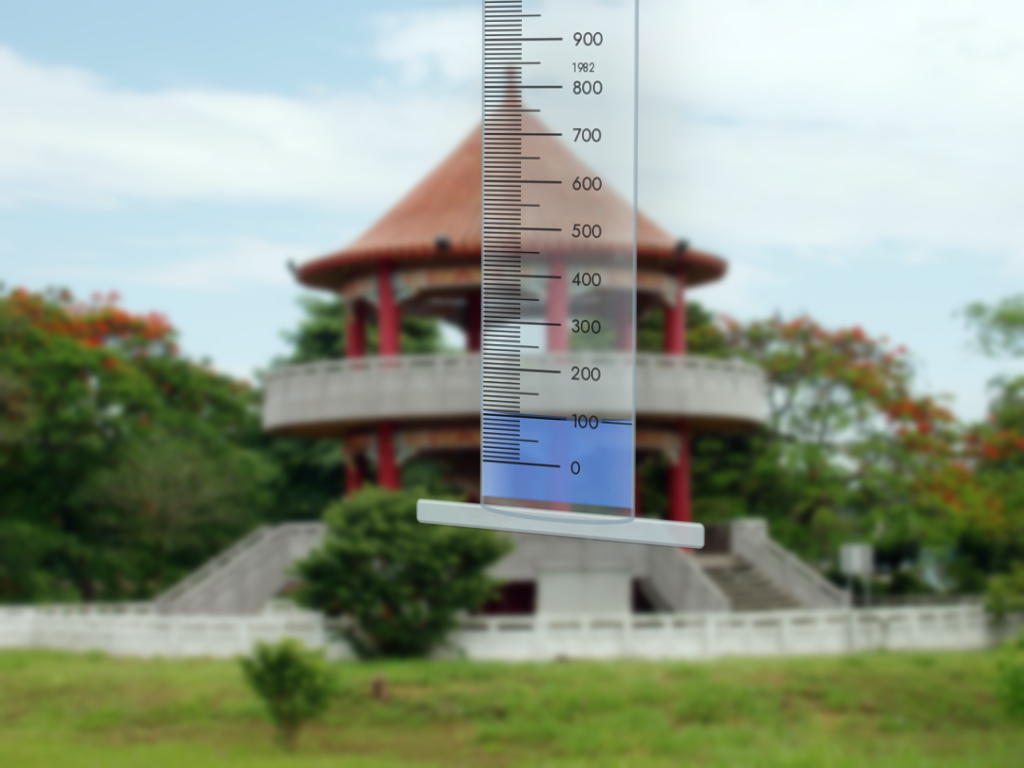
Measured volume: 100
